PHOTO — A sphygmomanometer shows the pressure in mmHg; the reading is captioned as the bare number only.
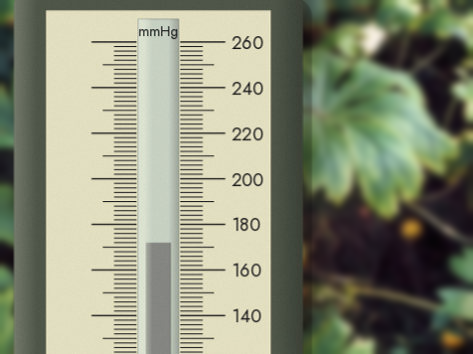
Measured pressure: 172
